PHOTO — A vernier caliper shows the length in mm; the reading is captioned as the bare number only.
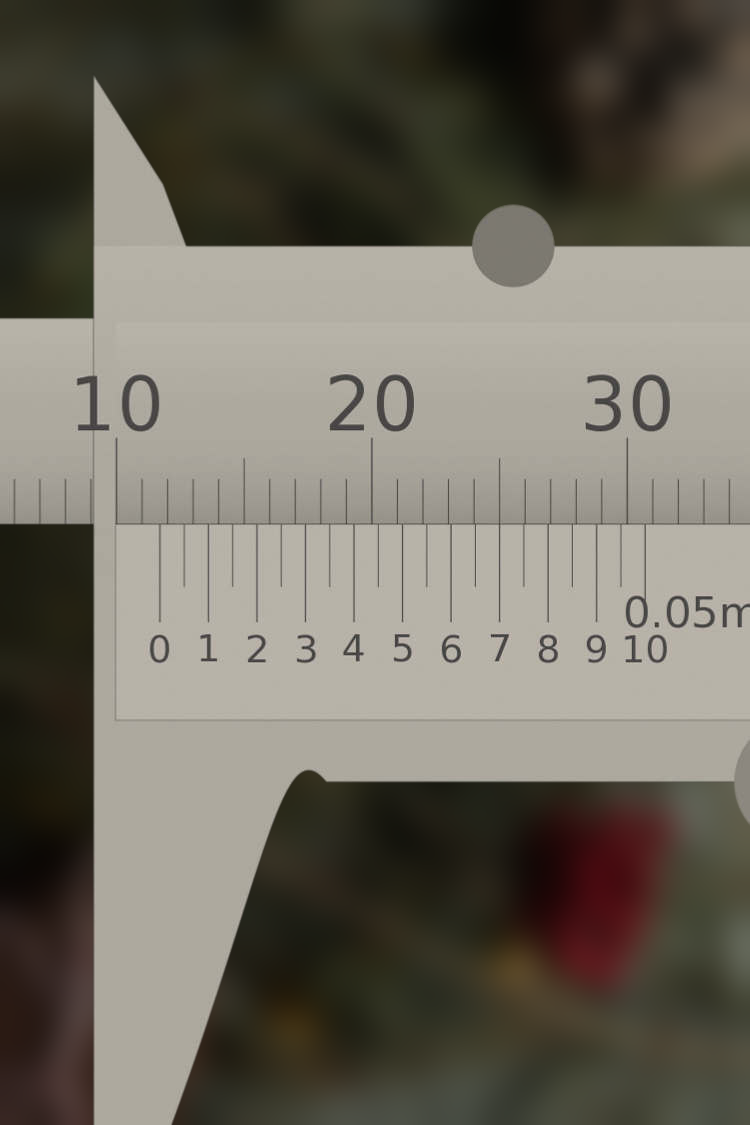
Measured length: 11.70
